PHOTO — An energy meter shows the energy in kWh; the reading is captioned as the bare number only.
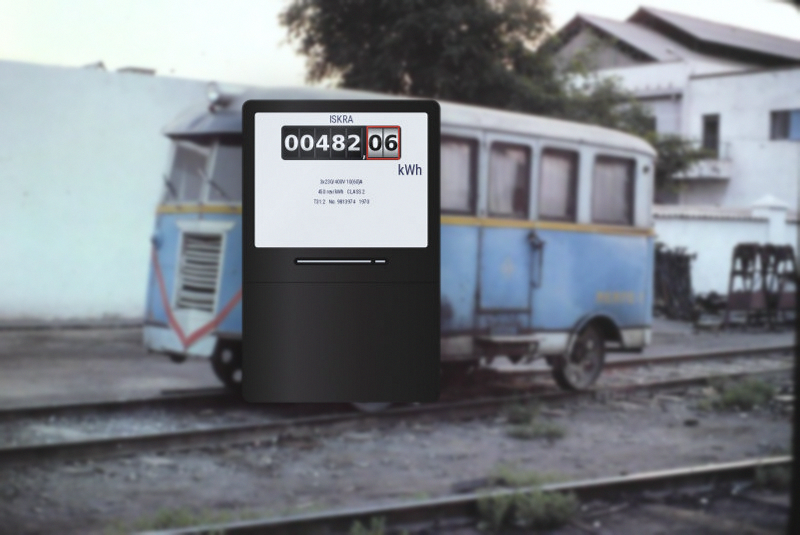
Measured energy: 482.06
